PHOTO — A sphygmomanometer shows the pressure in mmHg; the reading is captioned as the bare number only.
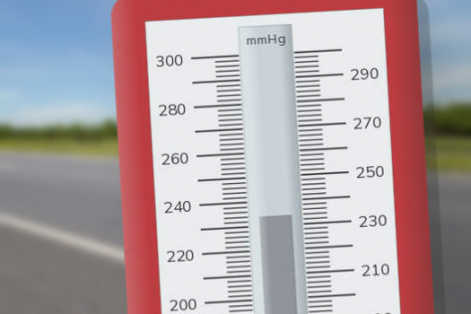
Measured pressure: 234
